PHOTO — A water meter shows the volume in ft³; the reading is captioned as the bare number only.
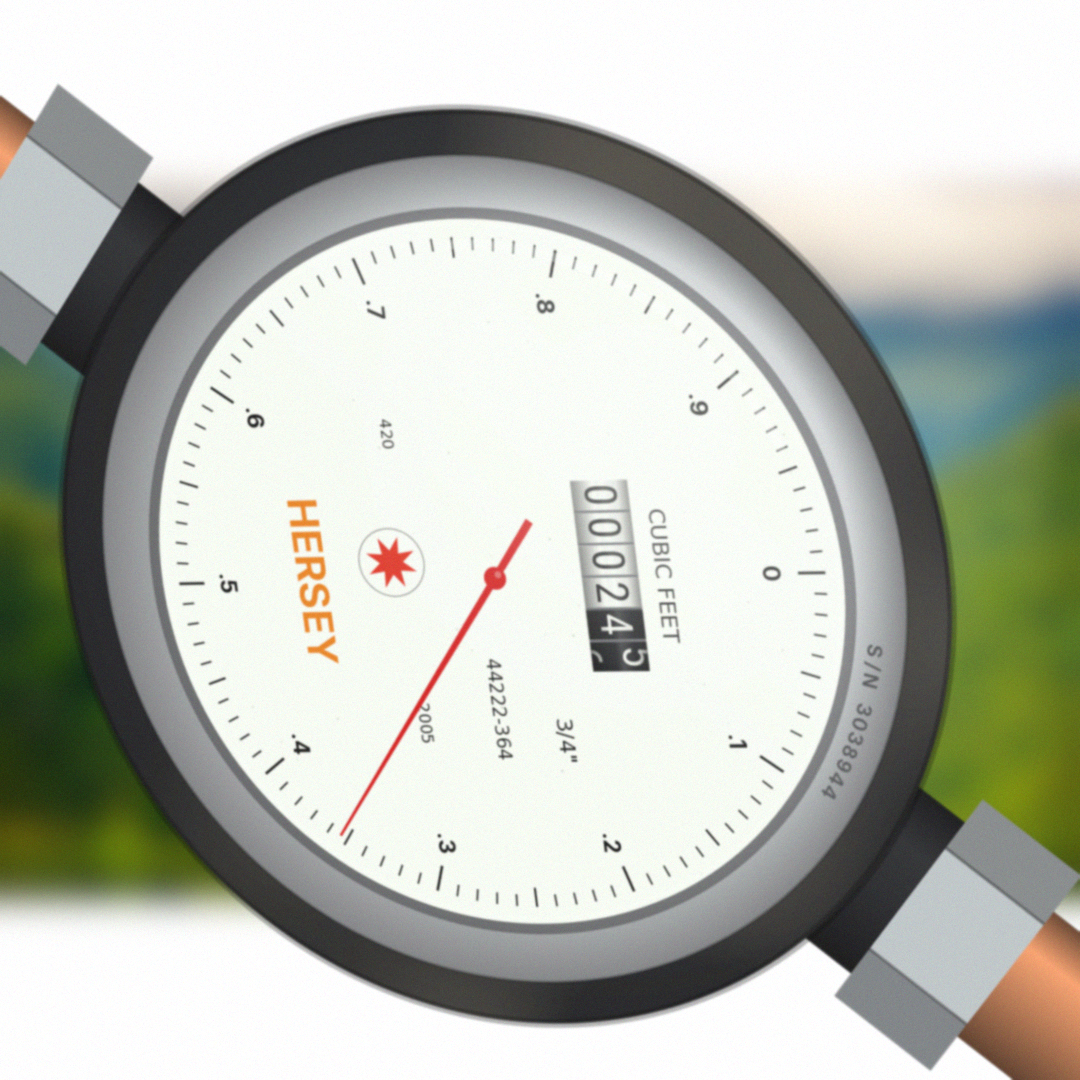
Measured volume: 245.35
